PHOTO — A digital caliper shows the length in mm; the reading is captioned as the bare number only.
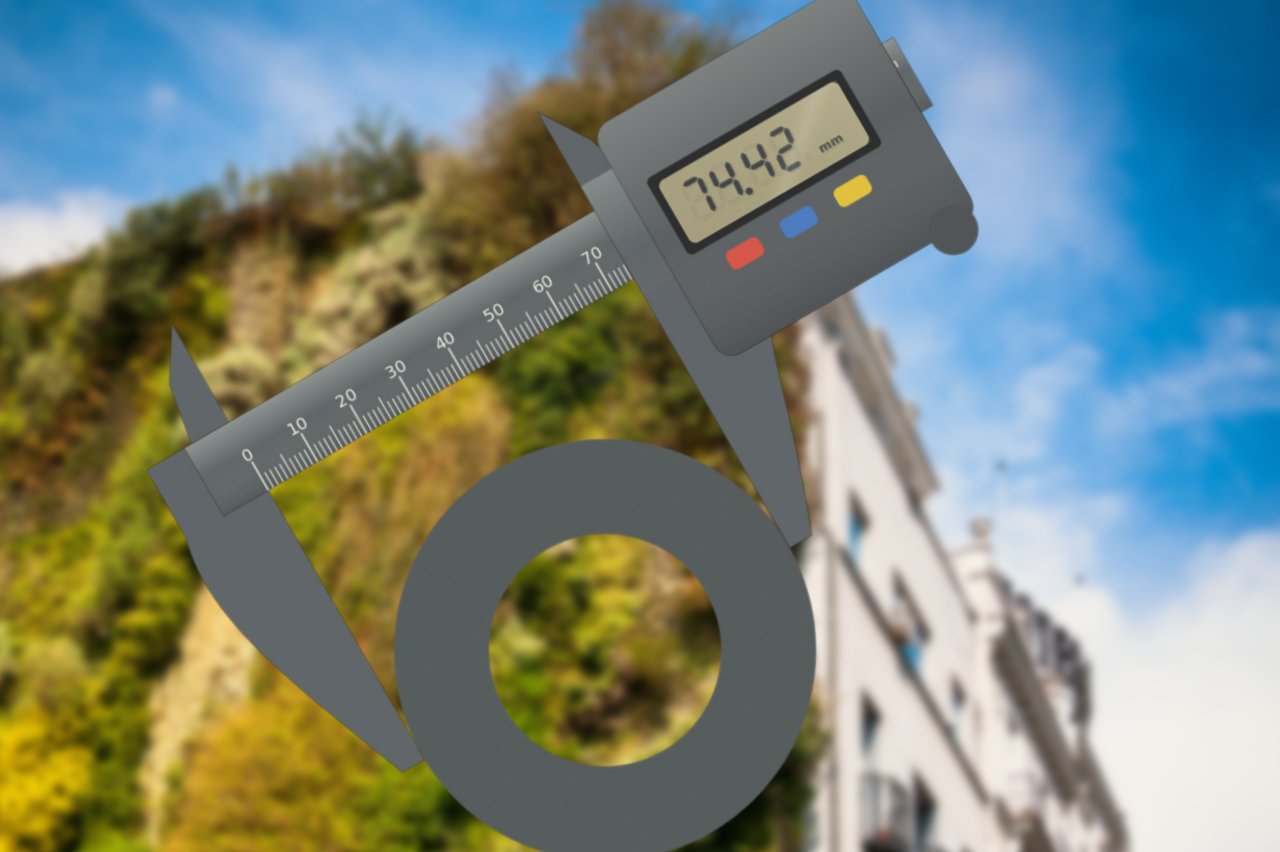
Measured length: 74.42
